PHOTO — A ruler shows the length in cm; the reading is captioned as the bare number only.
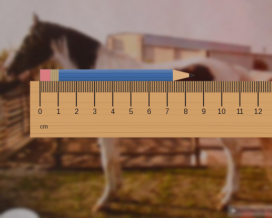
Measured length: 8.5
